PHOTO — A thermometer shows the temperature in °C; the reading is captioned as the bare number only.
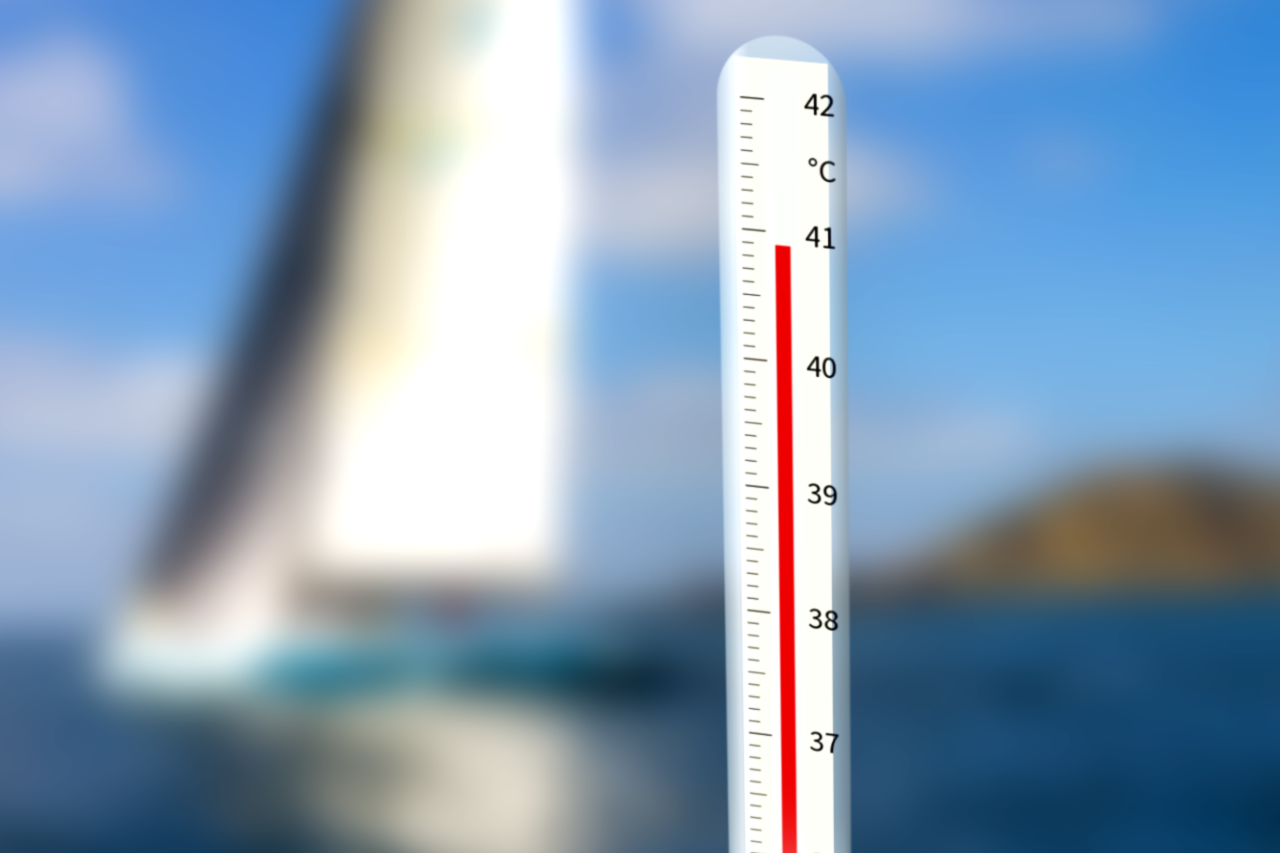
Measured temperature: 40.9
